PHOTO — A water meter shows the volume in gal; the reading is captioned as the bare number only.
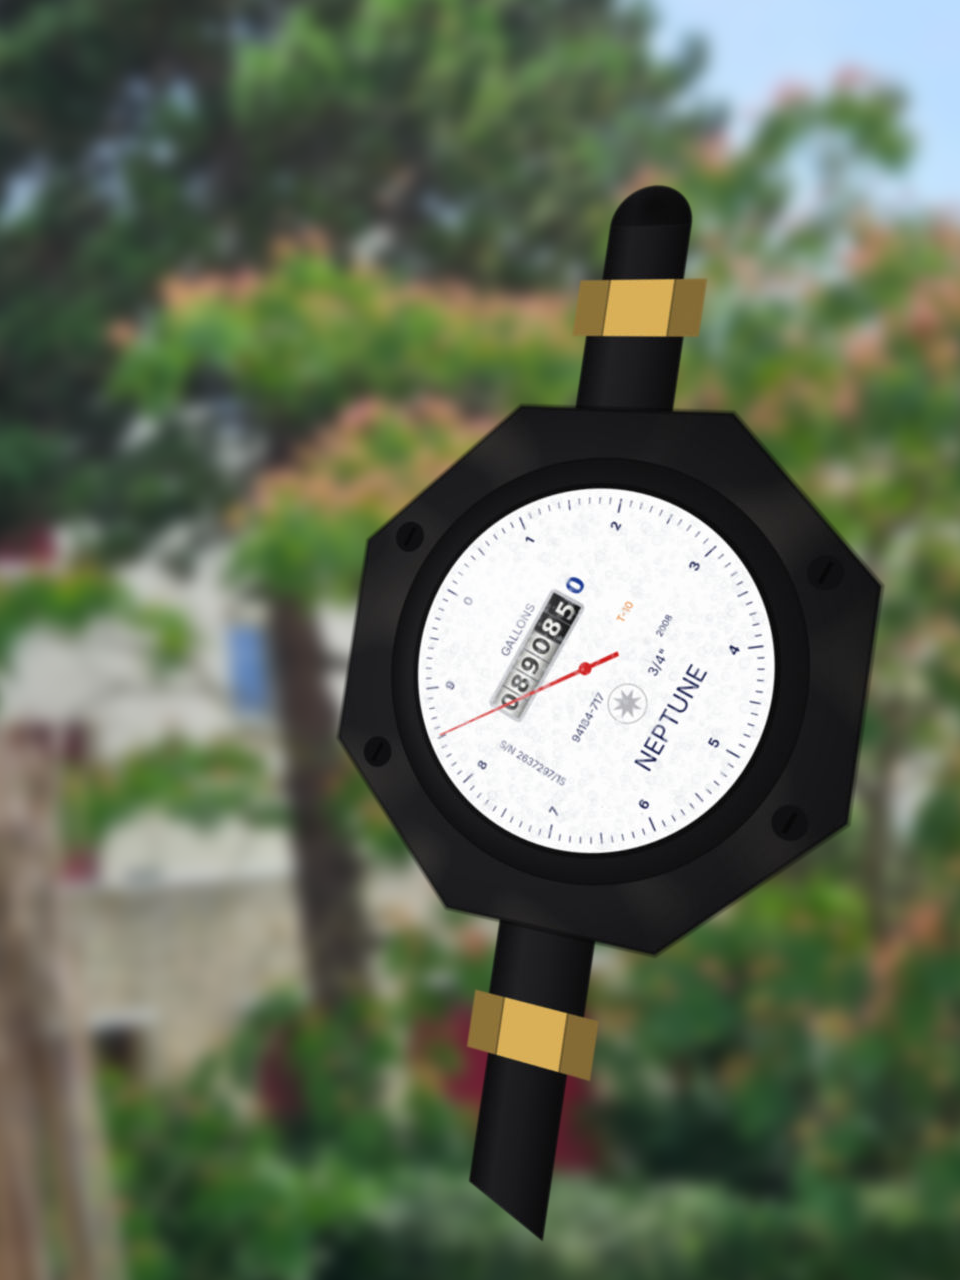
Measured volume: 890848.5
